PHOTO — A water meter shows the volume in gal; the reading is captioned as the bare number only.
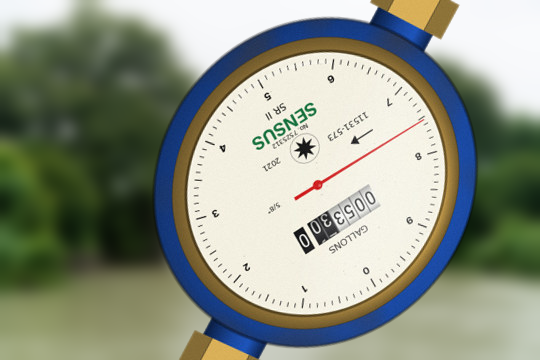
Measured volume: 53297.5
